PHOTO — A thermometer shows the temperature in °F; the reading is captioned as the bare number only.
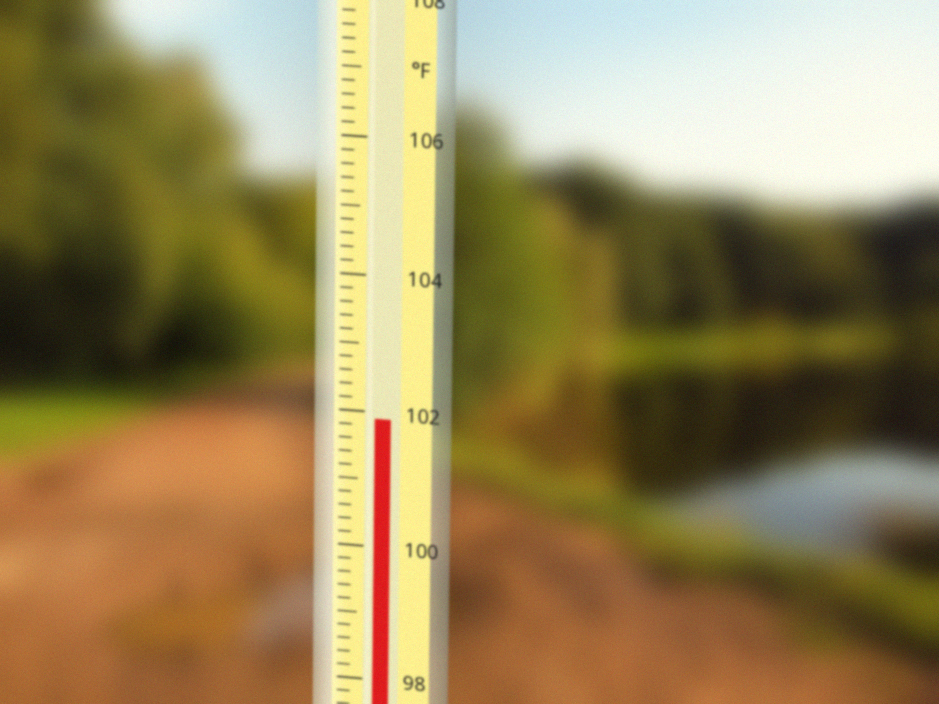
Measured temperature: 101.9
